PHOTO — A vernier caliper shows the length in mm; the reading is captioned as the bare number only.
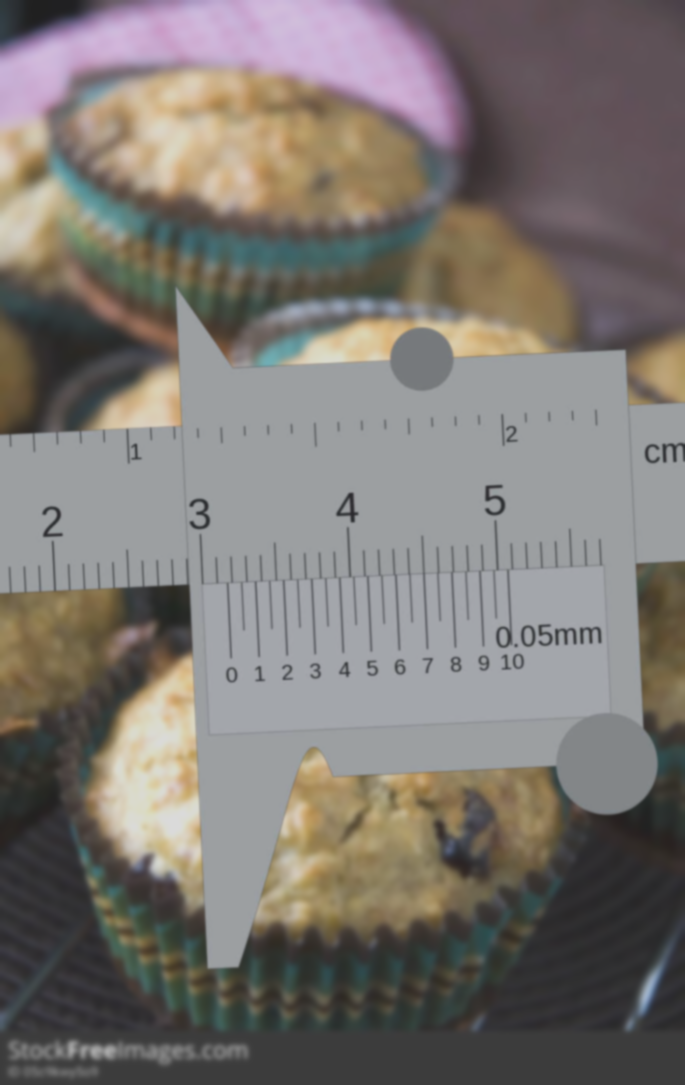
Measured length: 31.7
